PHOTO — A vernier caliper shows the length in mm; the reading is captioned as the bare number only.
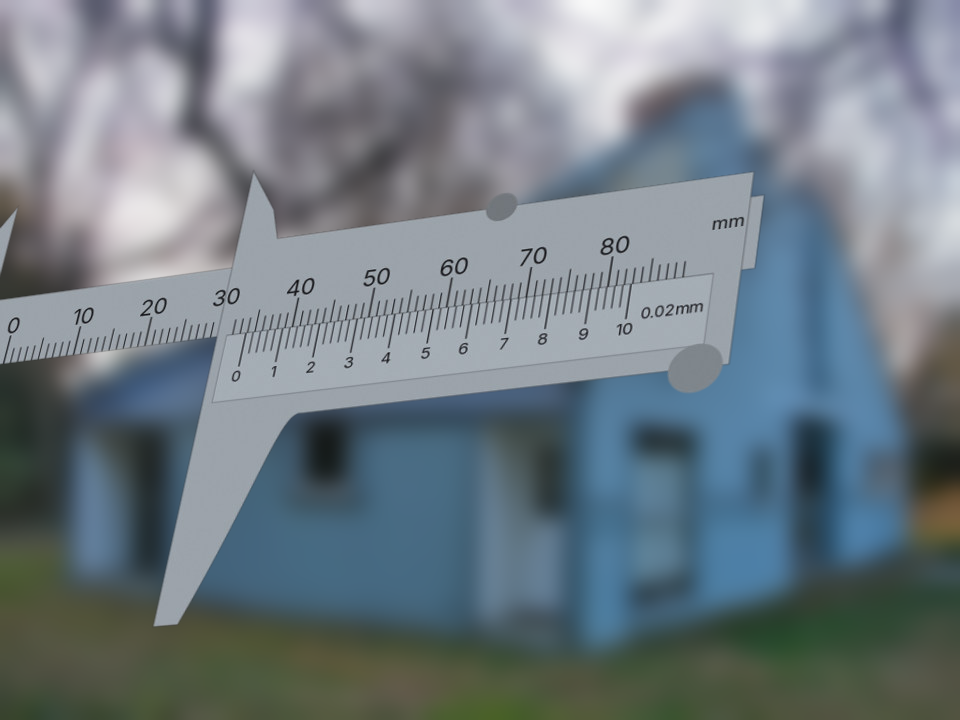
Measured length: 33.8
